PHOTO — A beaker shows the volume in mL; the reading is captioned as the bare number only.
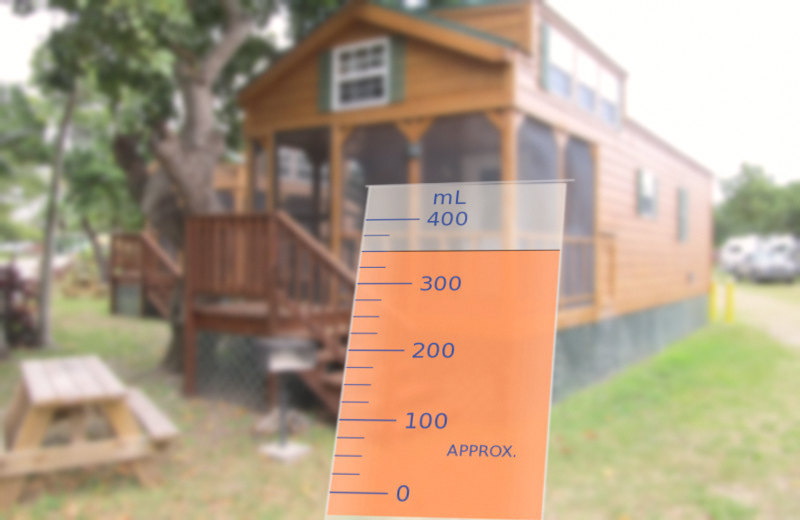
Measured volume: 350
